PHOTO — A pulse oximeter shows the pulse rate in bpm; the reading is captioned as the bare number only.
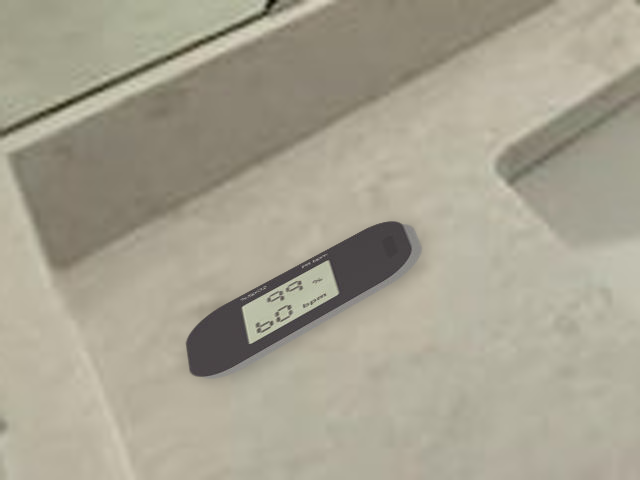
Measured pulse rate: 60
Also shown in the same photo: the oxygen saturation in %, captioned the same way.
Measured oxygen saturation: 99
